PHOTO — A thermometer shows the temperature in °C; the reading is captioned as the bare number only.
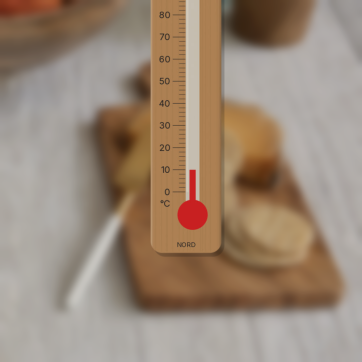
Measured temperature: 10
